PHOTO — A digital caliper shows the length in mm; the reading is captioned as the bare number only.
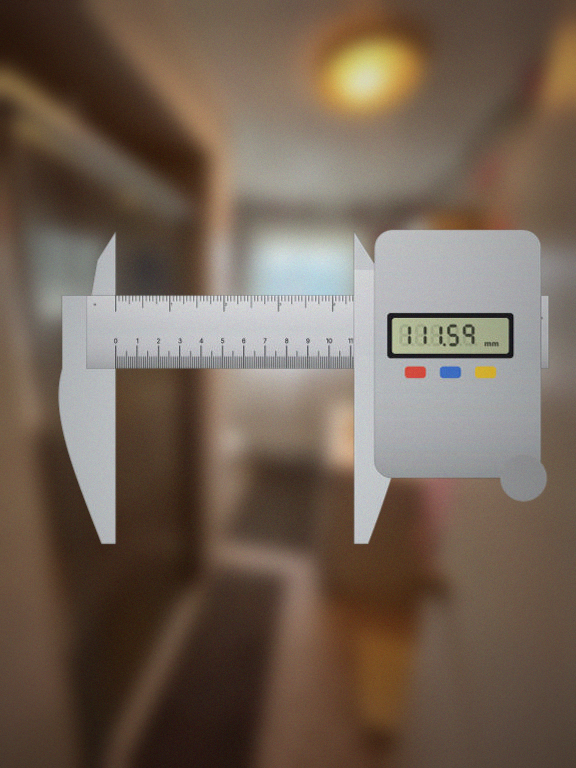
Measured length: 111.59
